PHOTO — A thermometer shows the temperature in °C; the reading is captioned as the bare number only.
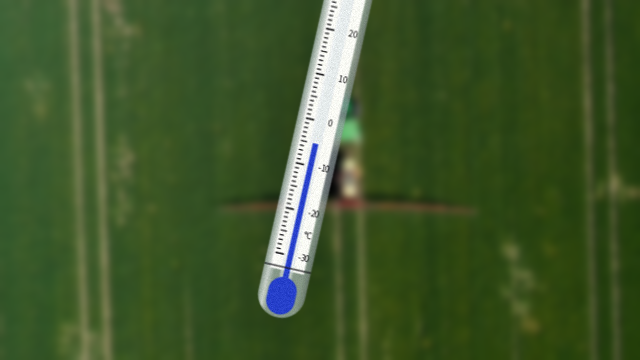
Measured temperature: -5
